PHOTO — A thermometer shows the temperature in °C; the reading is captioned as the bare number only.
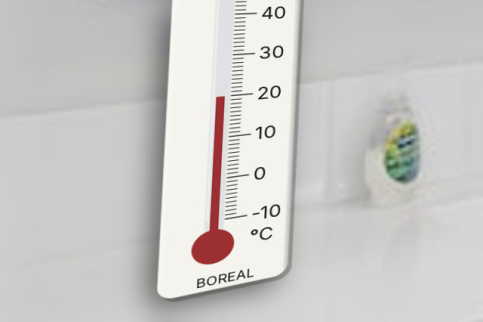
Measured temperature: 20
